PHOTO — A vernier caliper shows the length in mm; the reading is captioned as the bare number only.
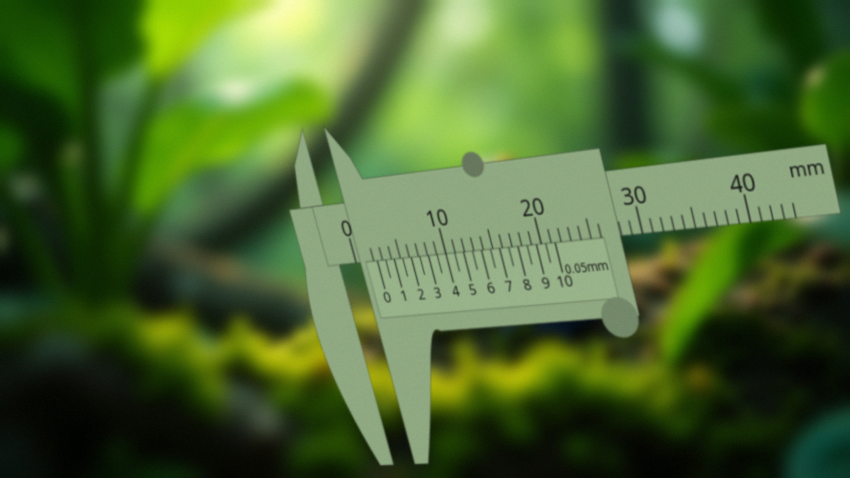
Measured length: 2.4
